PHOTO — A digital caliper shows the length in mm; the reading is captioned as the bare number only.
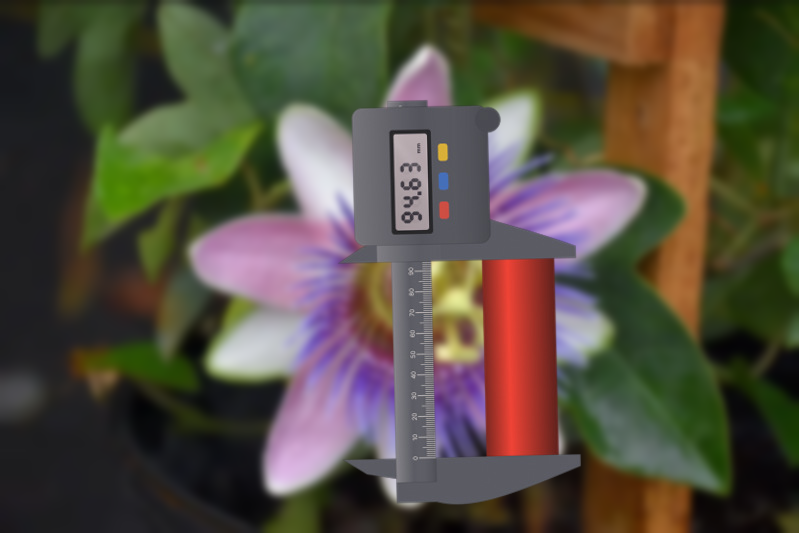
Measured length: 94.63
